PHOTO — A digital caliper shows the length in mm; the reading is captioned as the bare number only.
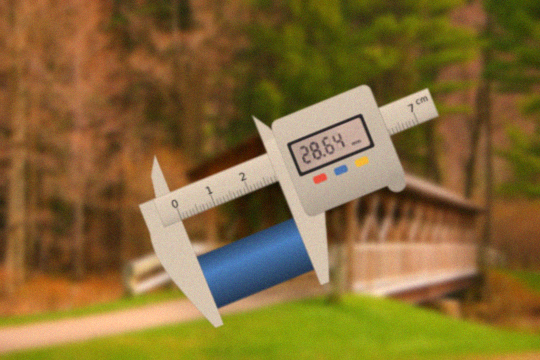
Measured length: 28.64
